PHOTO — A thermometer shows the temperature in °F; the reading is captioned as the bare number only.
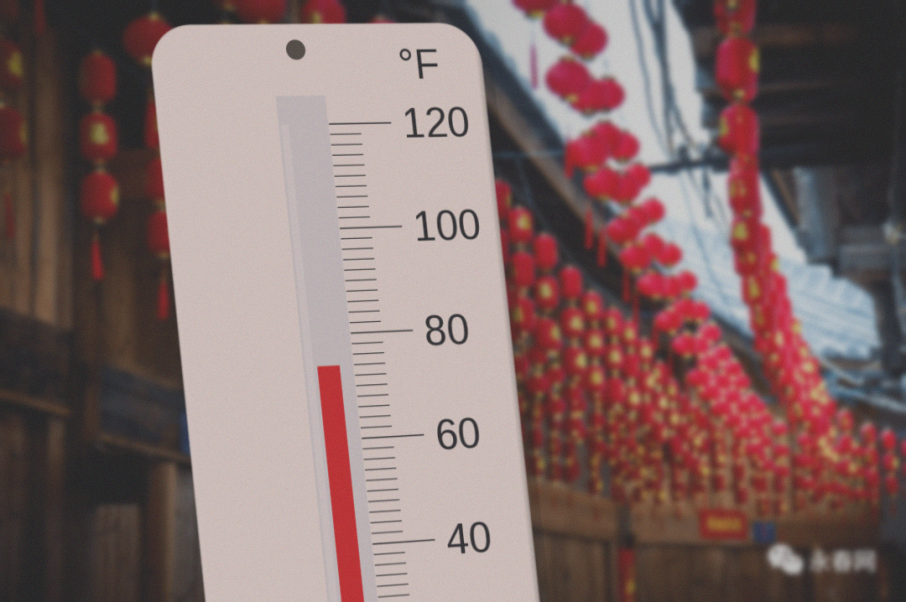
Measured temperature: 74
